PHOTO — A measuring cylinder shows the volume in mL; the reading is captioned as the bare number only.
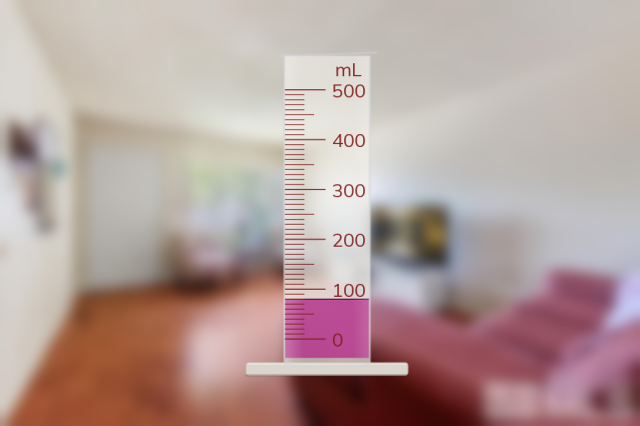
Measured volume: 80
